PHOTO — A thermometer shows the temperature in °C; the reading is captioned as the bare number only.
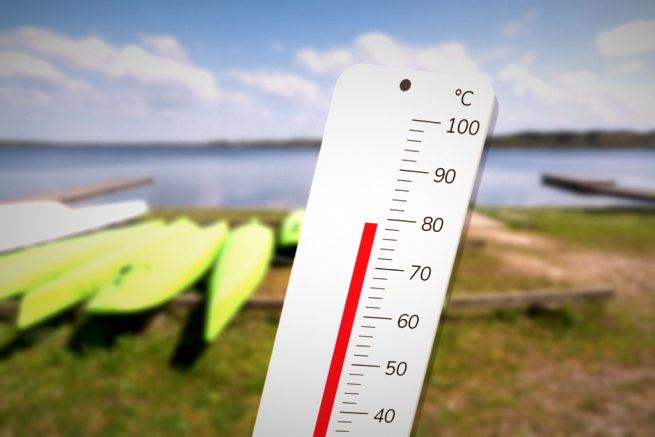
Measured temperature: 79
